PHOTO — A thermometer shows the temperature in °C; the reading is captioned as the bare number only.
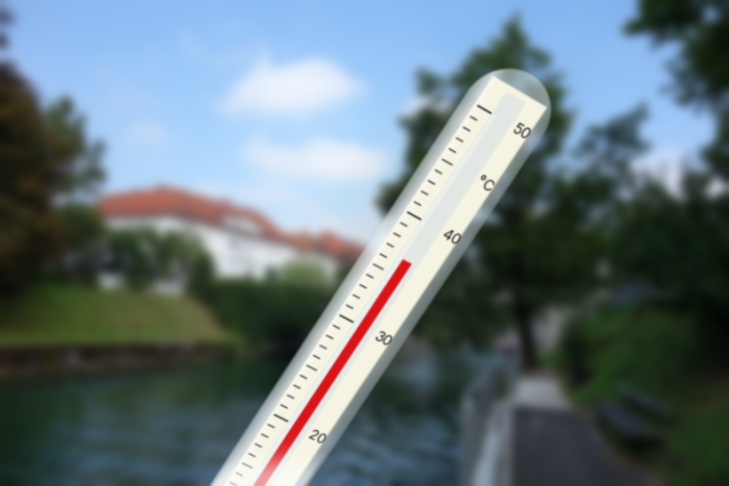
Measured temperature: 36.5
